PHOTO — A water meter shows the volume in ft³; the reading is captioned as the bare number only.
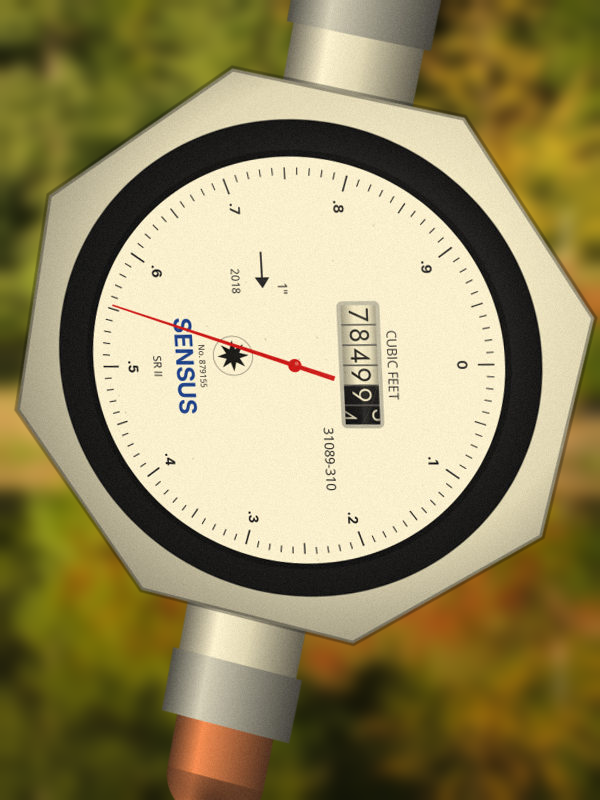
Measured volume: 784993.55
